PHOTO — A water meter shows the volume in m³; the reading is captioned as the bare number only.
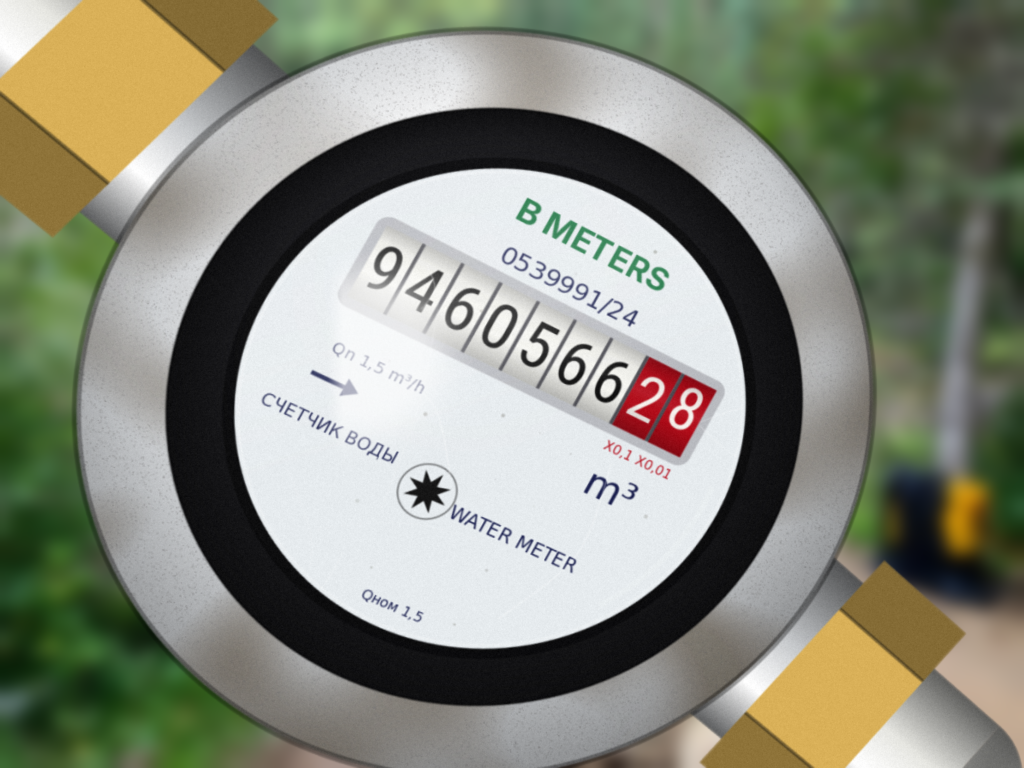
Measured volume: 9460566.28
